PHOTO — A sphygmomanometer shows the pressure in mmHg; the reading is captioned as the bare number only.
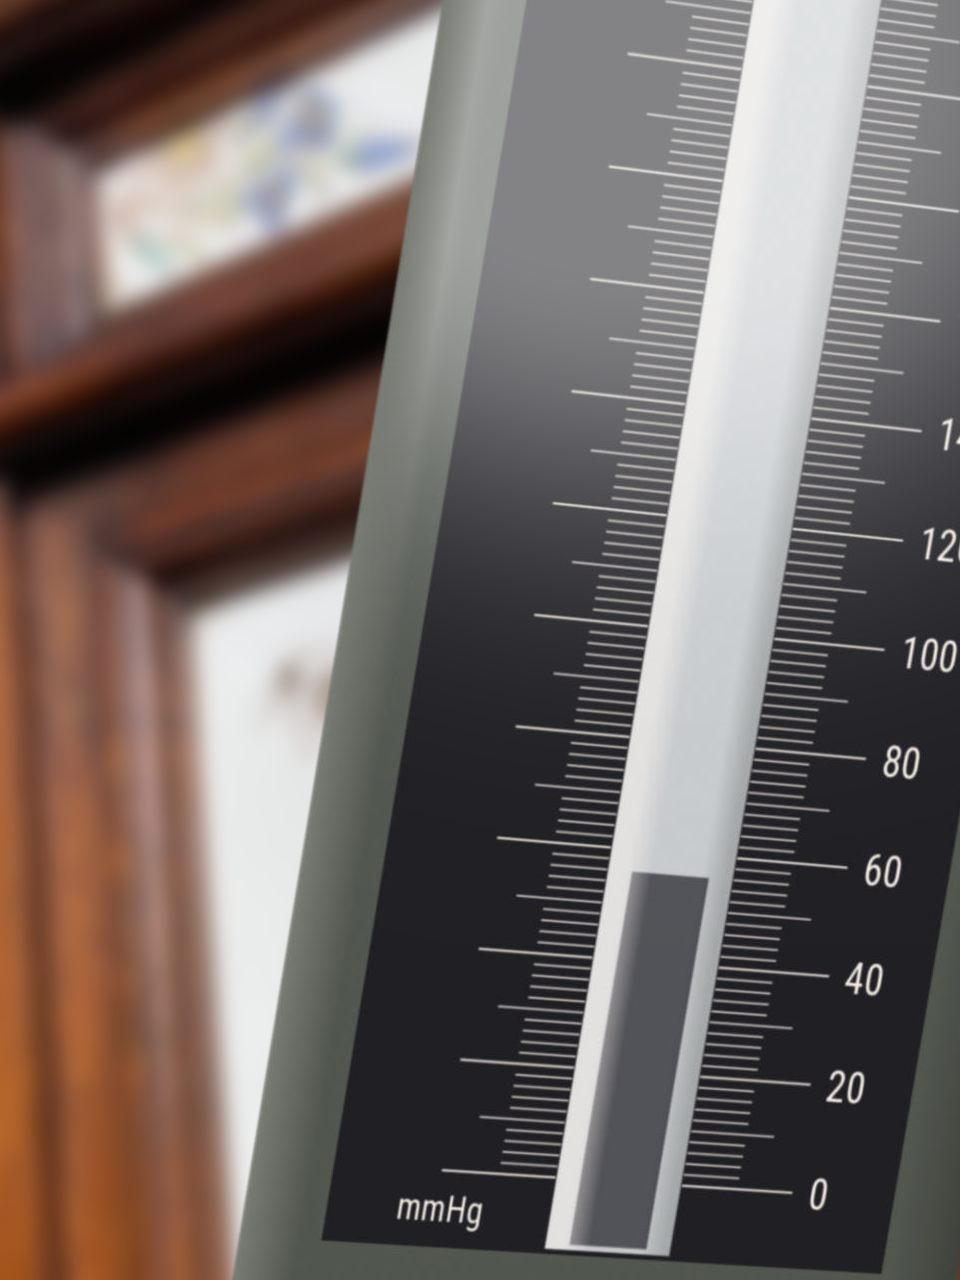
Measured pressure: 56
